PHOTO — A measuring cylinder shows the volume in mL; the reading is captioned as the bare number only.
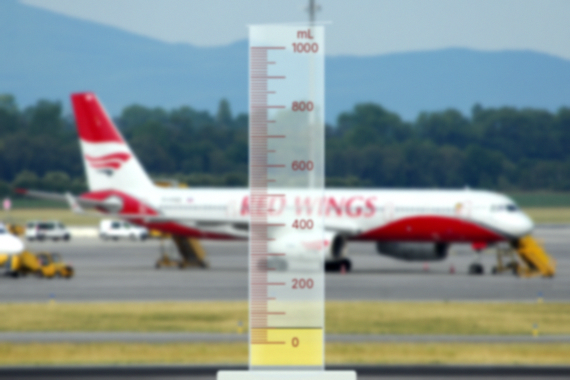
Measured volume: 50
